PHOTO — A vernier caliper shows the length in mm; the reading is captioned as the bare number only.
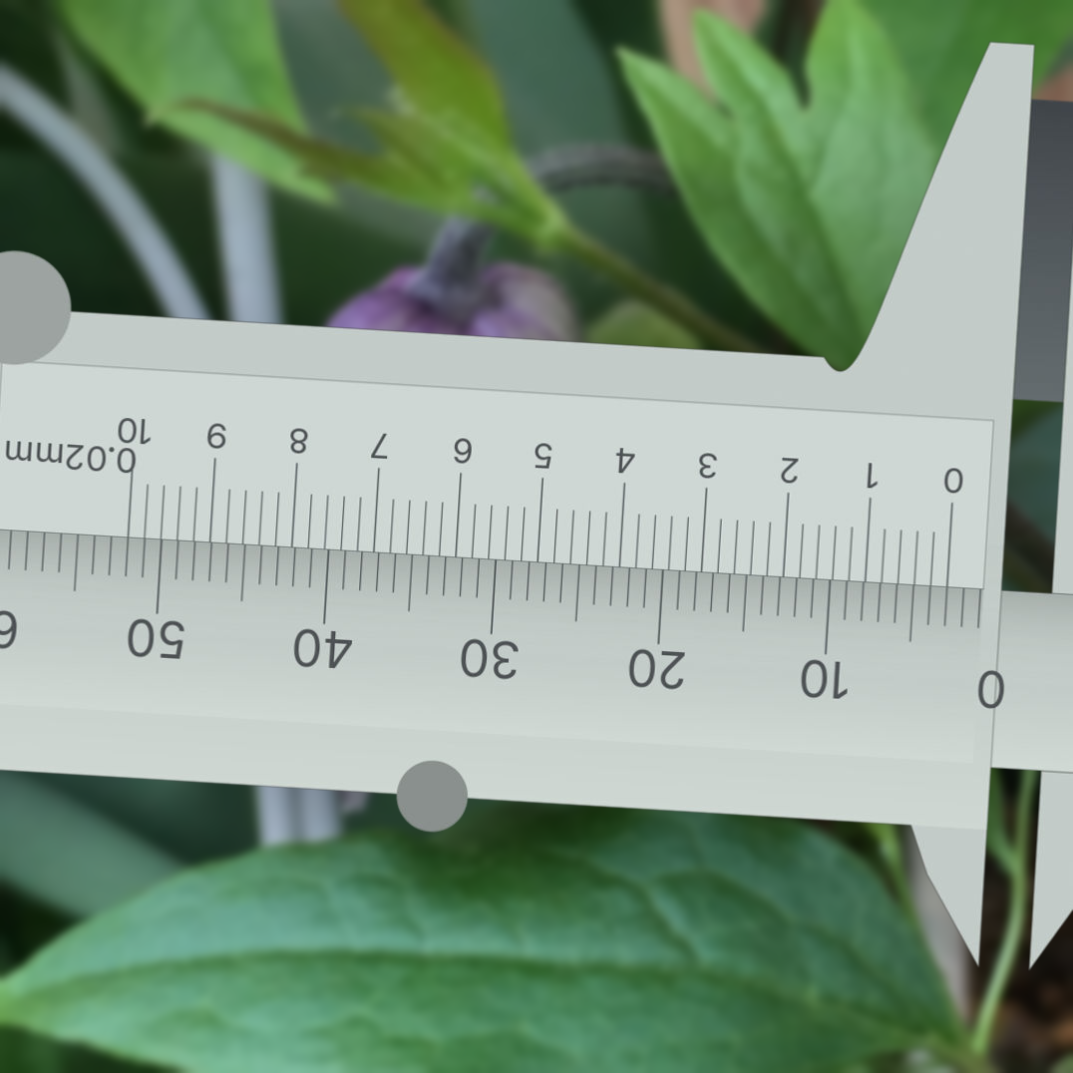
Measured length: 3.0
